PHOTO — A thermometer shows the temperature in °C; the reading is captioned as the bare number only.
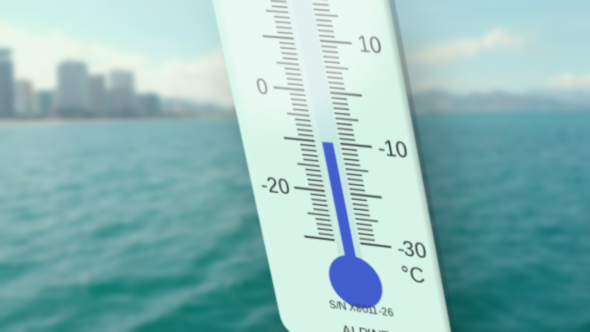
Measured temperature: -10
